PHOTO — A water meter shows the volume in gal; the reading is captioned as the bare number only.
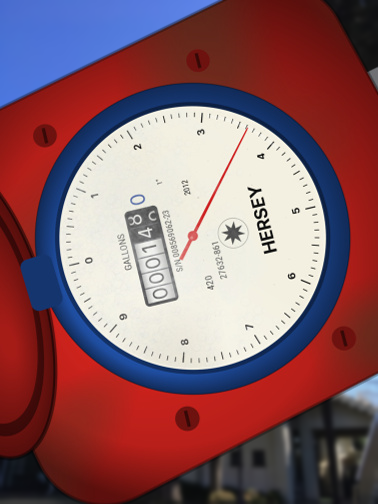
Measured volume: 1483.6
